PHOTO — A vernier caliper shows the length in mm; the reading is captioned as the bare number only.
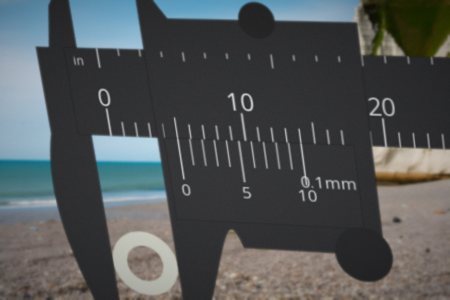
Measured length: 5.0
